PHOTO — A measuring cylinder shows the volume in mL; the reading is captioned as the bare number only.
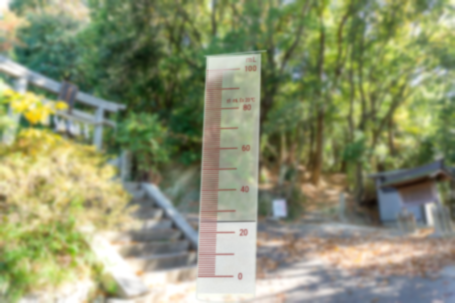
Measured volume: 25
